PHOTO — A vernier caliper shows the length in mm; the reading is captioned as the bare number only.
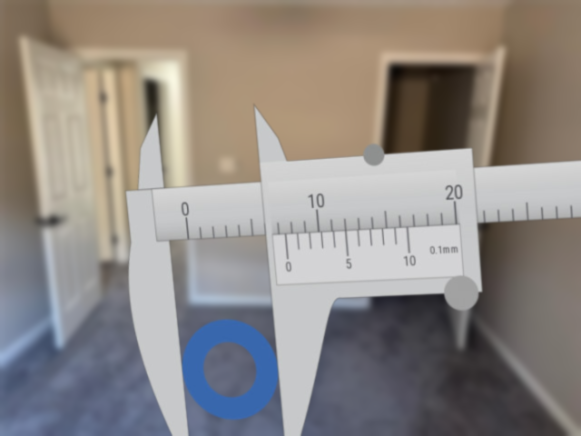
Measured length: 7.5
